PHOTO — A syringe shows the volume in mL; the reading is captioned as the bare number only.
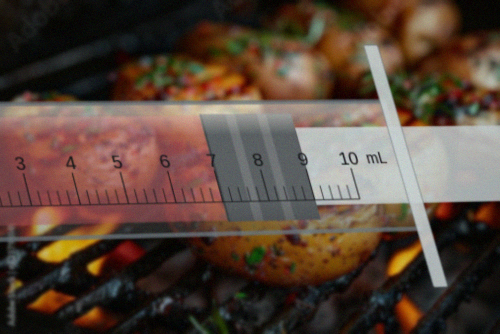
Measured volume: 7
